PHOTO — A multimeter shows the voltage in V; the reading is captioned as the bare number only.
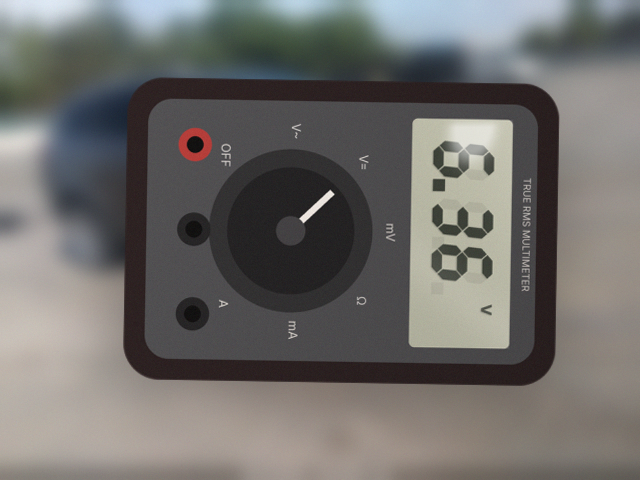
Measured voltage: 6.36
